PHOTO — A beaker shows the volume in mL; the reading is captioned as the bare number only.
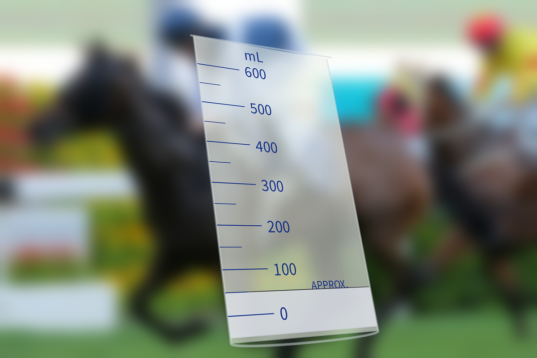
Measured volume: 50
